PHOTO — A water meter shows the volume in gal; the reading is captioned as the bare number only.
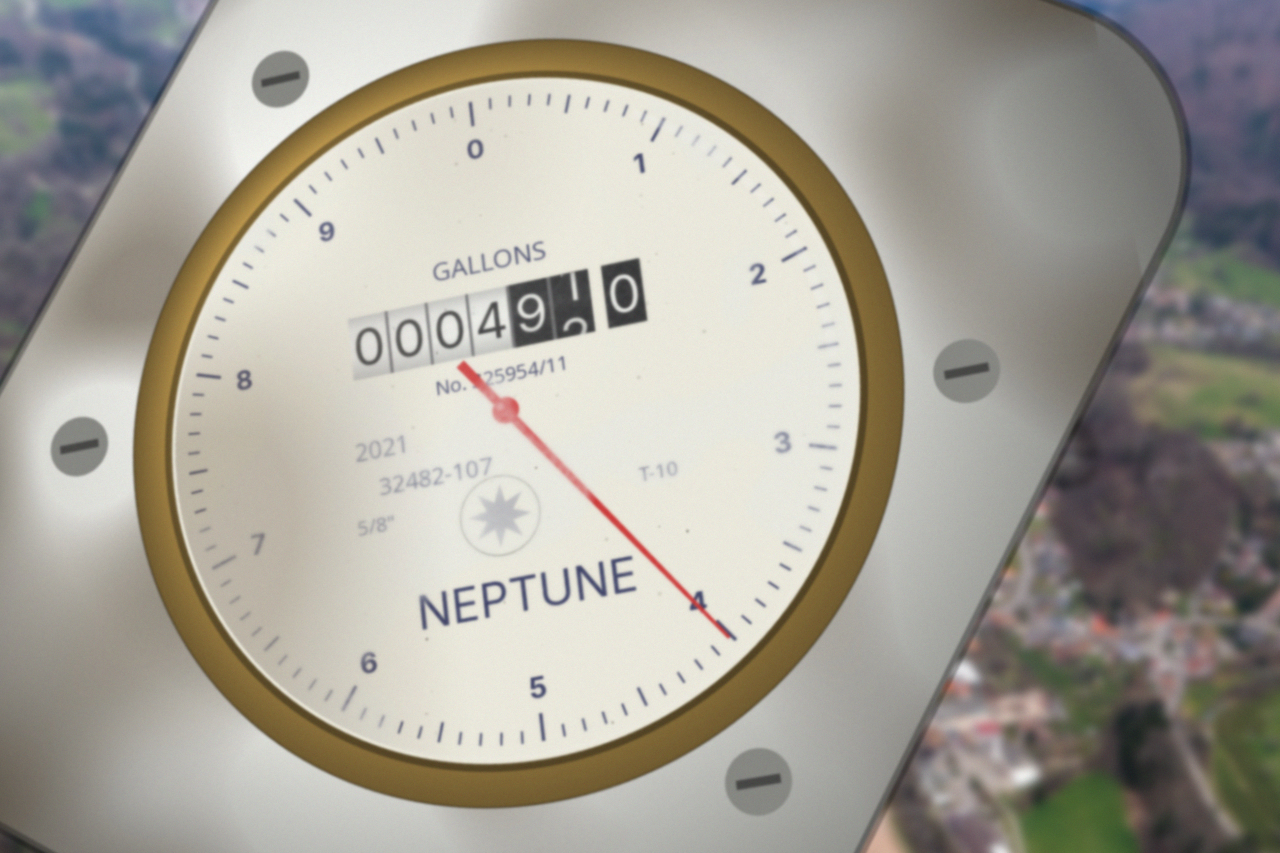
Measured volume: 4914.0
